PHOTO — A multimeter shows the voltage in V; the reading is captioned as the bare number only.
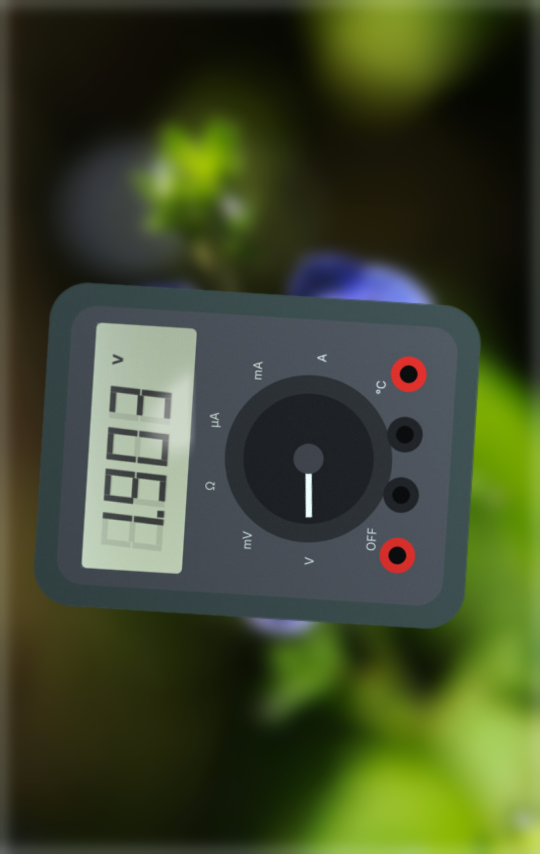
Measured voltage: 1.903
